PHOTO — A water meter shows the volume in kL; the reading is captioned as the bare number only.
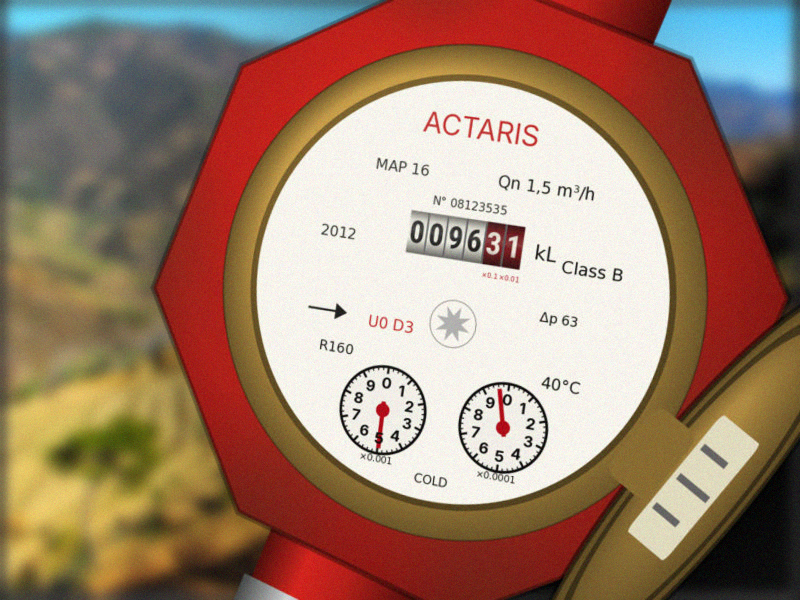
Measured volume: 96.3149
